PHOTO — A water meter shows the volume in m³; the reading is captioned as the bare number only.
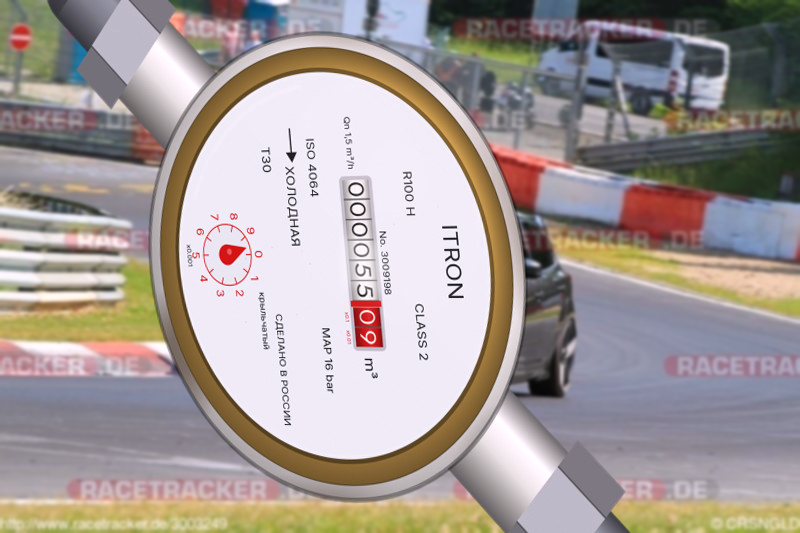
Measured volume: 55.089
